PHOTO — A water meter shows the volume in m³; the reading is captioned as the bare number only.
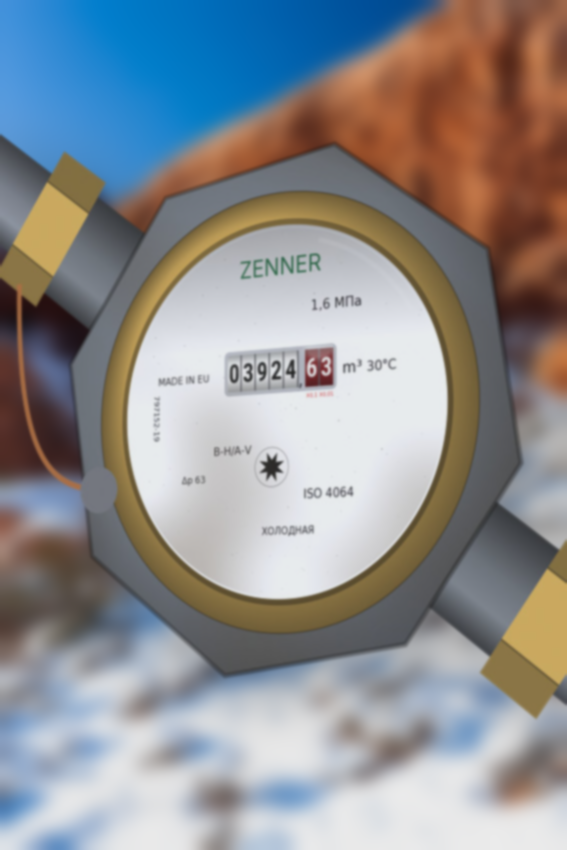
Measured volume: 3924.63
